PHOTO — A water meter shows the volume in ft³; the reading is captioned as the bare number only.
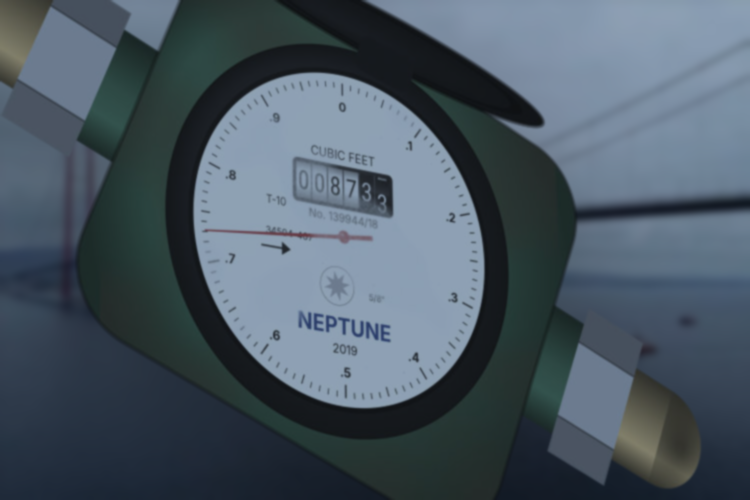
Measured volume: 8732.73
